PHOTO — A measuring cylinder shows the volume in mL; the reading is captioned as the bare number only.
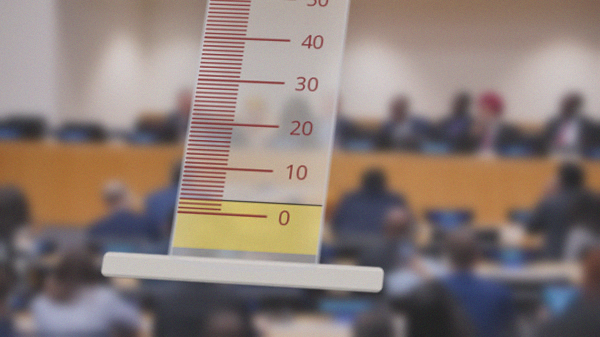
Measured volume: 3
